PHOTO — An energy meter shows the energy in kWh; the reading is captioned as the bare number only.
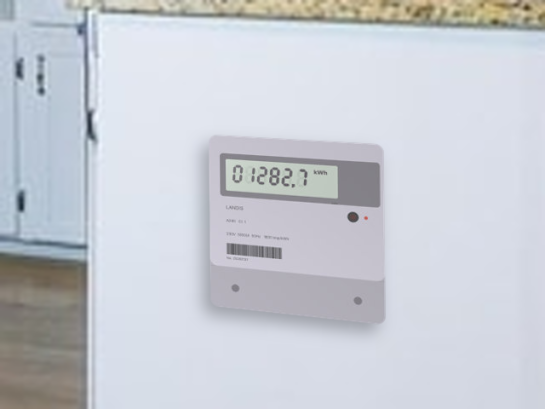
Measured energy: 1282.7
